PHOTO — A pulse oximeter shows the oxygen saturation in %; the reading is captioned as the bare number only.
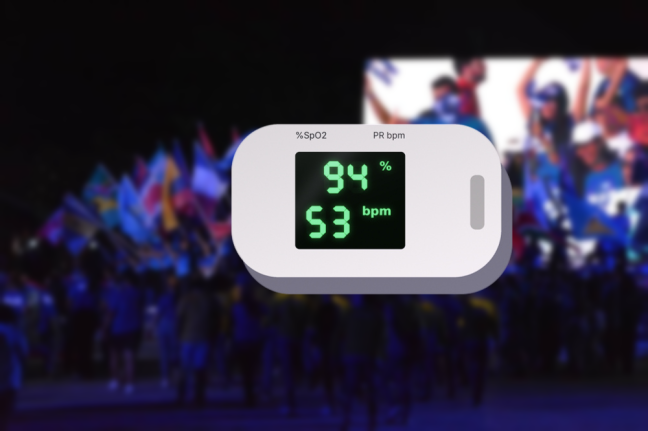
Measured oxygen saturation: 94
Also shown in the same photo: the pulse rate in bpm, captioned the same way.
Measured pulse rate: 53
